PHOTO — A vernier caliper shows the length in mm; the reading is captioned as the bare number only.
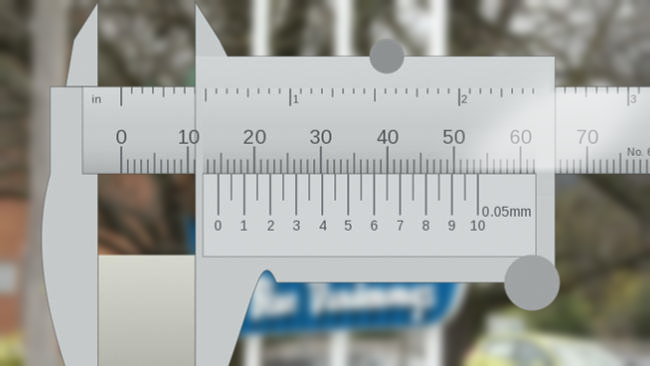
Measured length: 14.6
